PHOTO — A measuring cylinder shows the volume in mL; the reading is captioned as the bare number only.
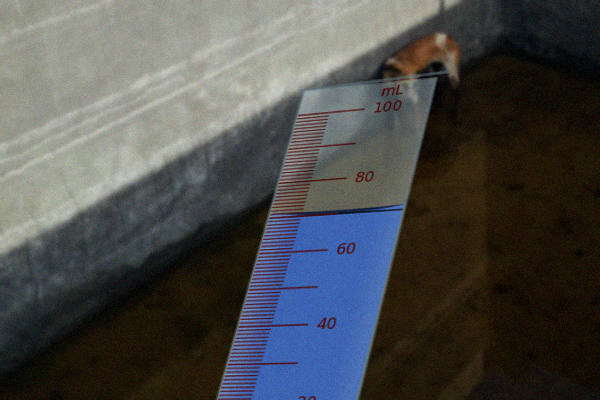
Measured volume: 70
